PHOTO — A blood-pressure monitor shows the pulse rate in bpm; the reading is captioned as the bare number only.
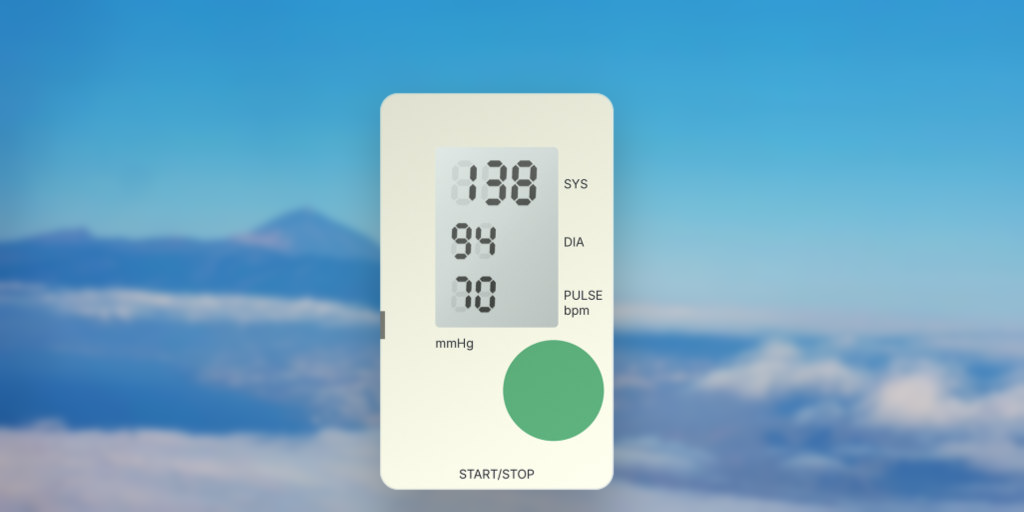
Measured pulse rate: 70
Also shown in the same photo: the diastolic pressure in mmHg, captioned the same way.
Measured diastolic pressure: 94
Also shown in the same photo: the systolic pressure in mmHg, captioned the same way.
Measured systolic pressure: 138
